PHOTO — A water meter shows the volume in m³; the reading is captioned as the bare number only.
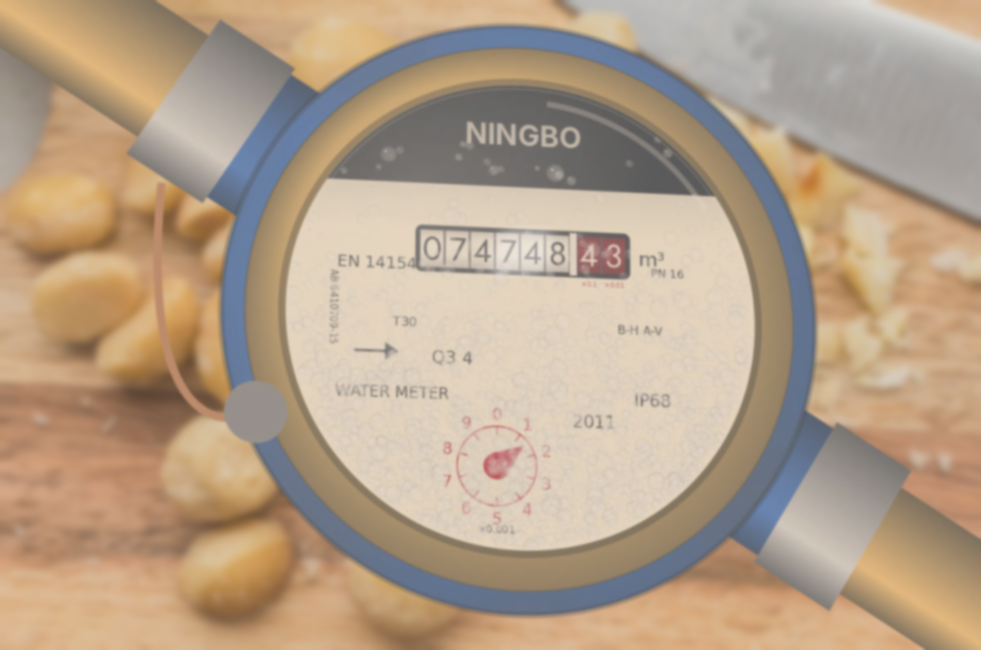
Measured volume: 74748.431
